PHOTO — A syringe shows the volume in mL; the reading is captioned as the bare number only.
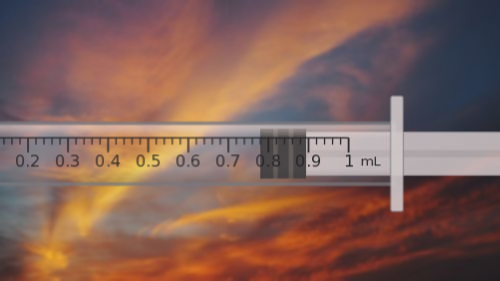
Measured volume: 0.78
